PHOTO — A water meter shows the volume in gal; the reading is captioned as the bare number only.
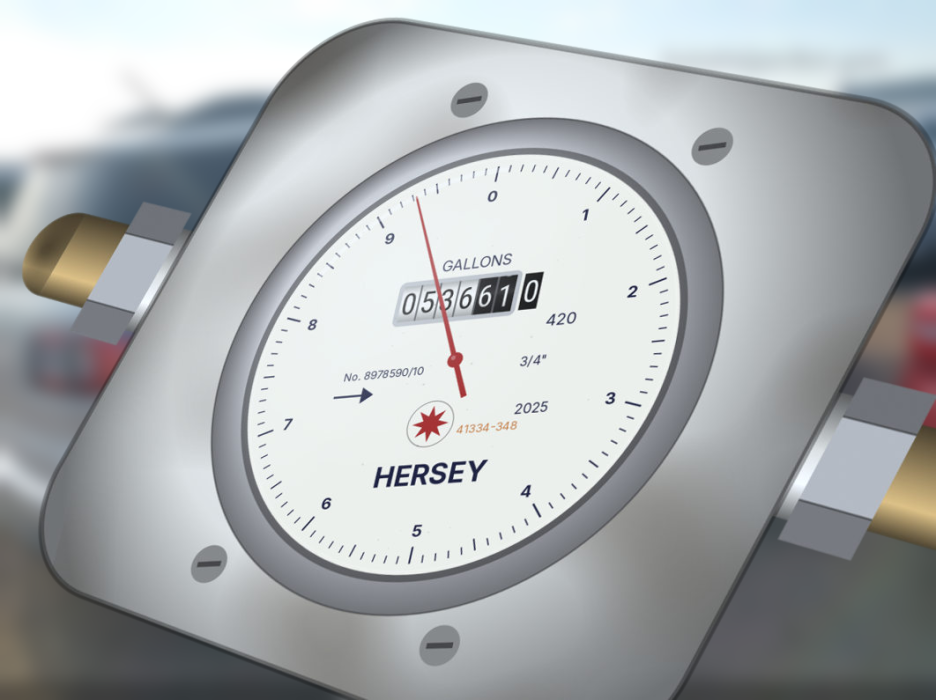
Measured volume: 536609.3
